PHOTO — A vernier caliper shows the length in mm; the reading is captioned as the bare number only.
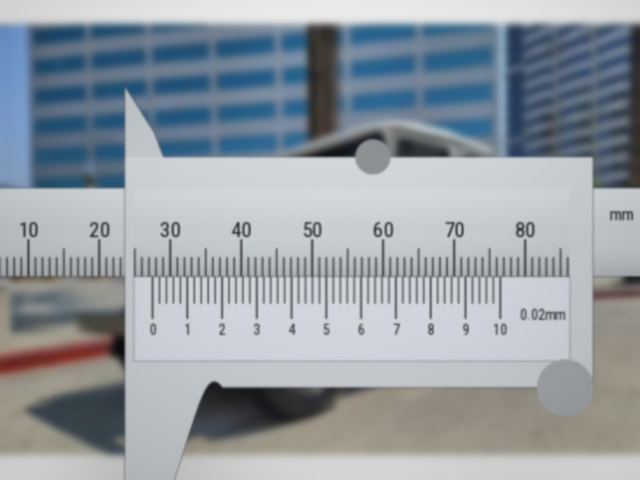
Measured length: 27.5
